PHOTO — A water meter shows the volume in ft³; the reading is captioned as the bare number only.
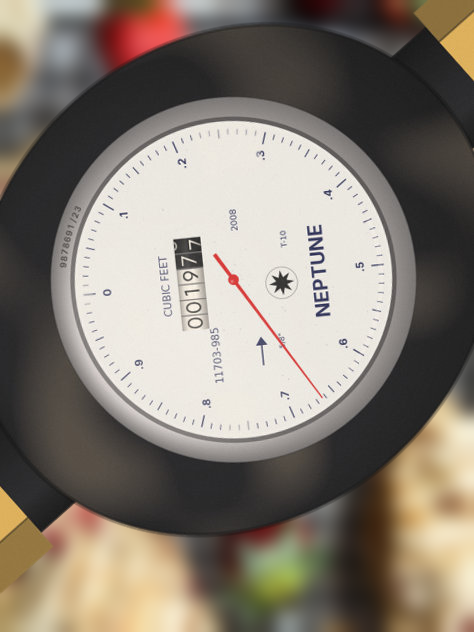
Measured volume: 1976.66
